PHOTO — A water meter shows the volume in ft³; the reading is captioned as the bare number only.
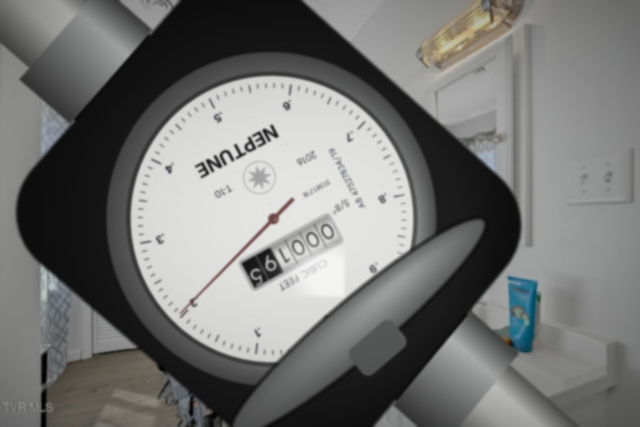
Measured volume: 195.20
